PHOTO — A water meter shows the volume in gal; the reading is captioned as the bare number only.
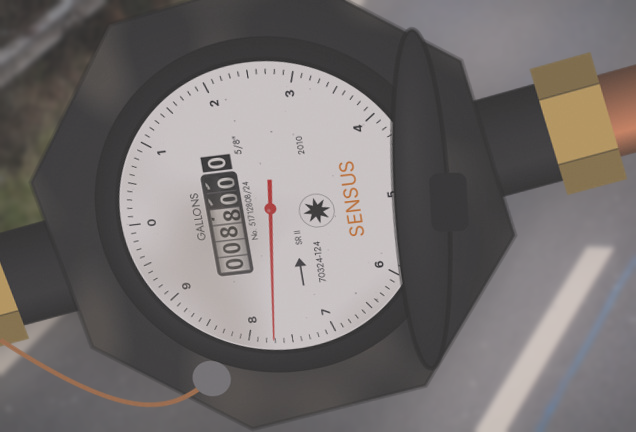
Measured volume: 87997.7
